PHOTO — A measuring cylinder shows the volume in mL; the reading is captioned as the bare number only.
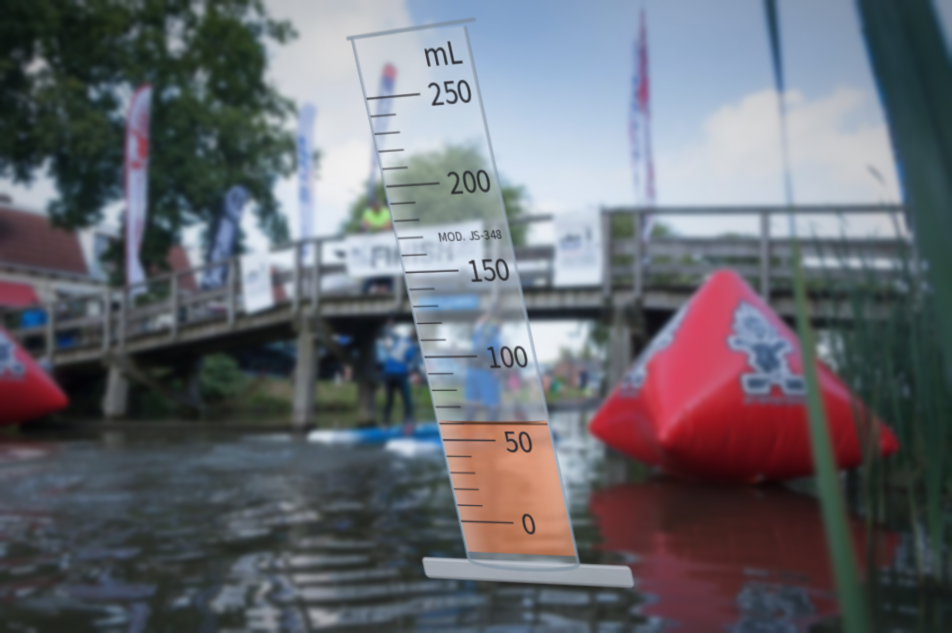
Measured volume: 60
